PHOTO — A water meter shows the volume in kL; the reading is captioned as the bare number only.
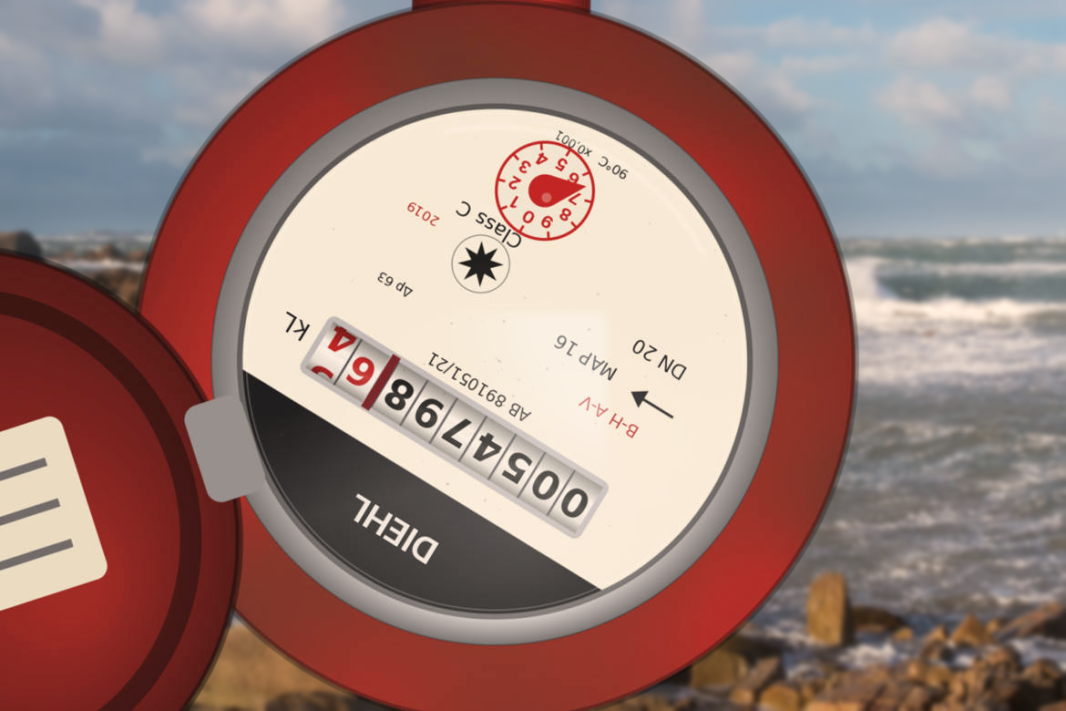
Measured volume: 54798.636
